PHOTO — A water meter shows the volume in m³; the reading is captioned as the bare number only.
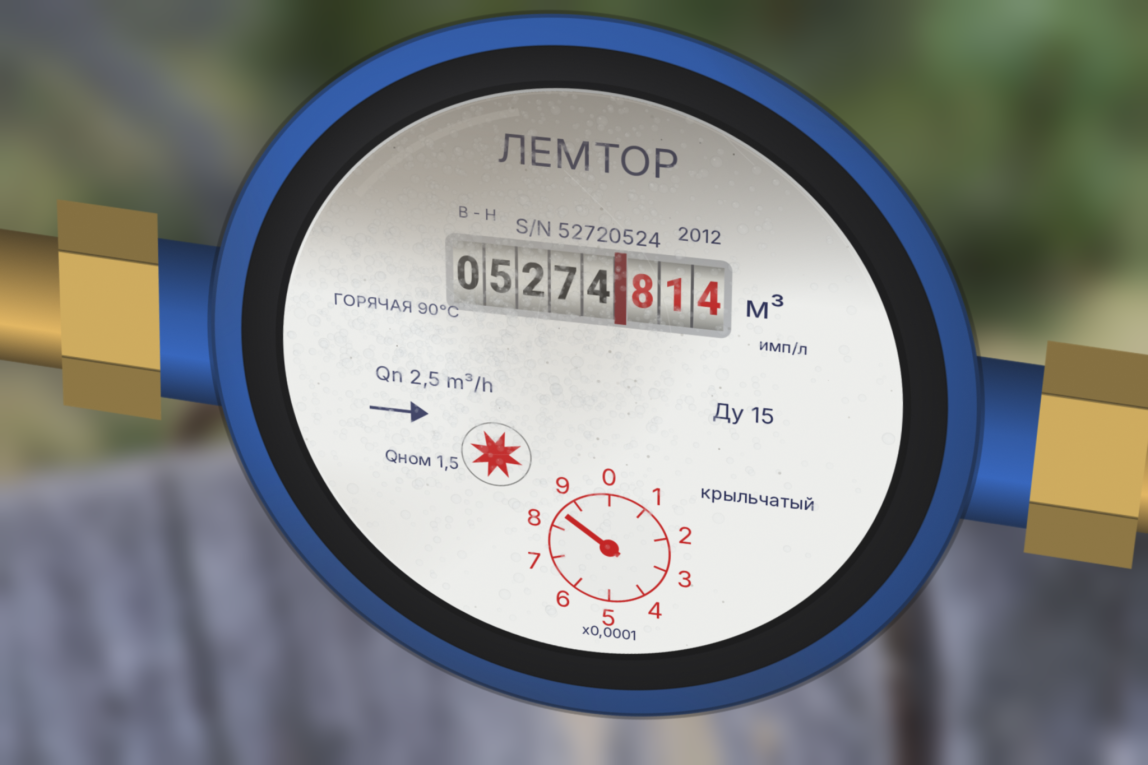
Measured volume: 5274.8148
